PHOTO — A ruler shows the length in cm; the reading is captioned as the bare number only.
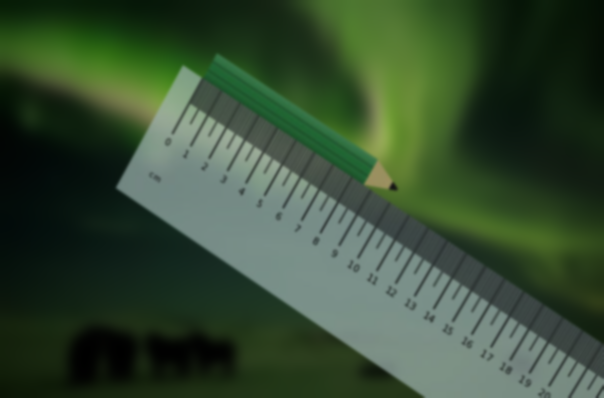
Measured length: 10
